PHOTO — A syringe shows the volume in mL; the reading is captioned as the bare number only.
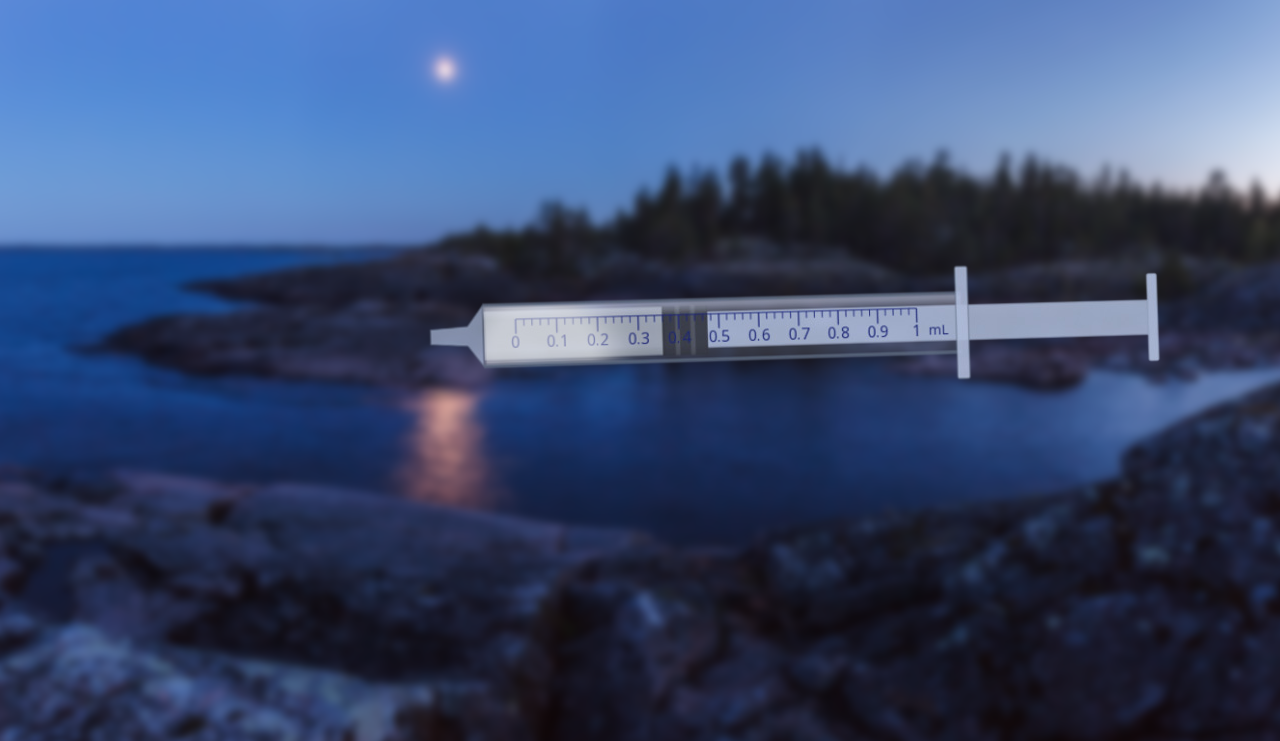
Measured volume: 0.36
